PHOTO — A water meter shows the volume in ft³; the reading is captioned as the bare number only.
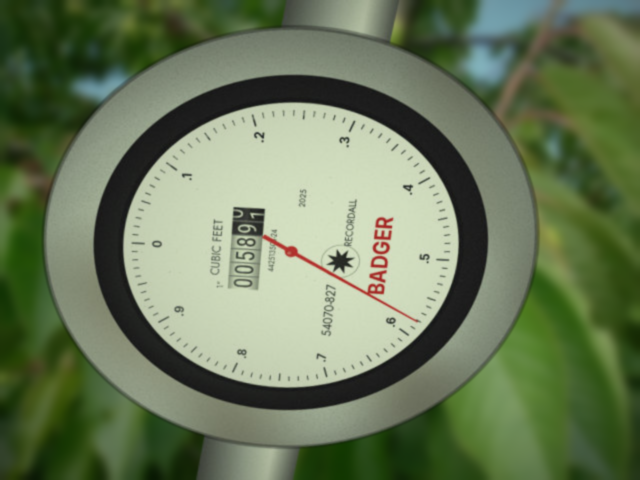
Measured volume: 5890.58
